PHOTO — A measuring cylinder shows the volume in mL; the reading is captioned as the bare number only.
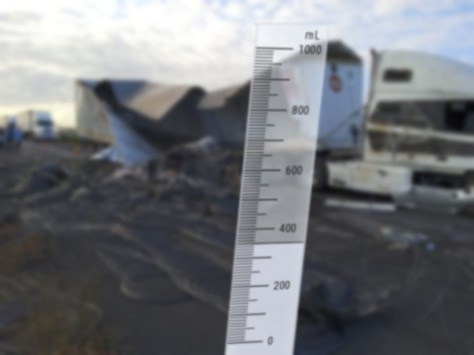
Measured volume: 350
